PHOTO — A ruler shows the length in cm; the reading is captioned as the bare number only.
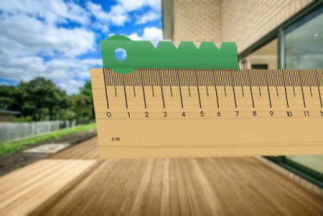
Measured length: 7.5
